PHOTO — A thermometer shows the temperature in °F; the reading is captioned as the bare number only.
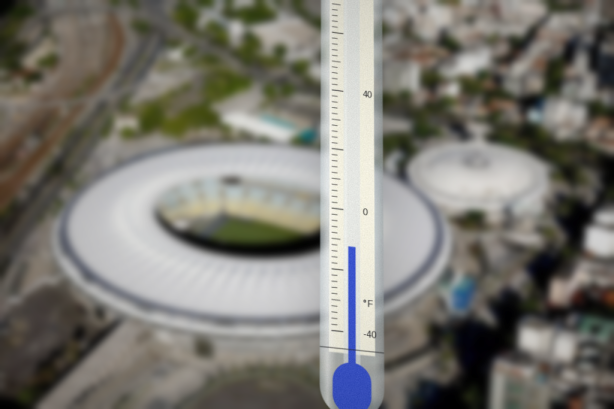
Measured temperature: -12
